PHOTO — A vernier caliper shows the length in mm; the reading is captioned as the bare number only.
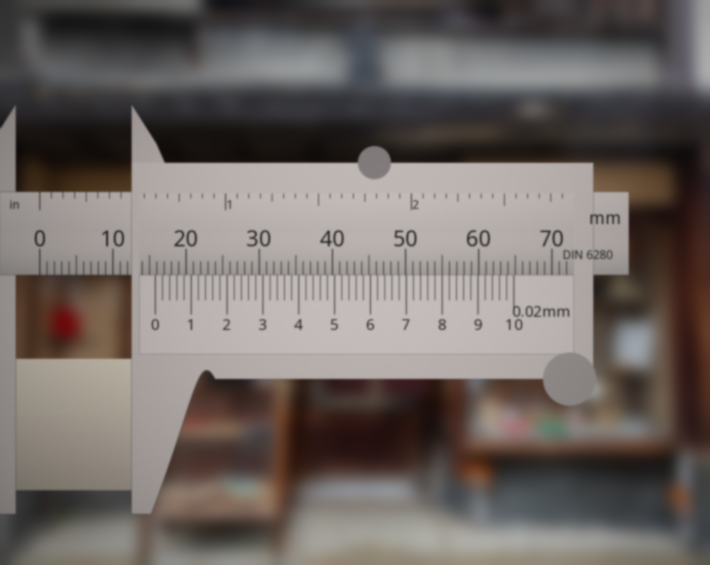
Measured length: 15.8
